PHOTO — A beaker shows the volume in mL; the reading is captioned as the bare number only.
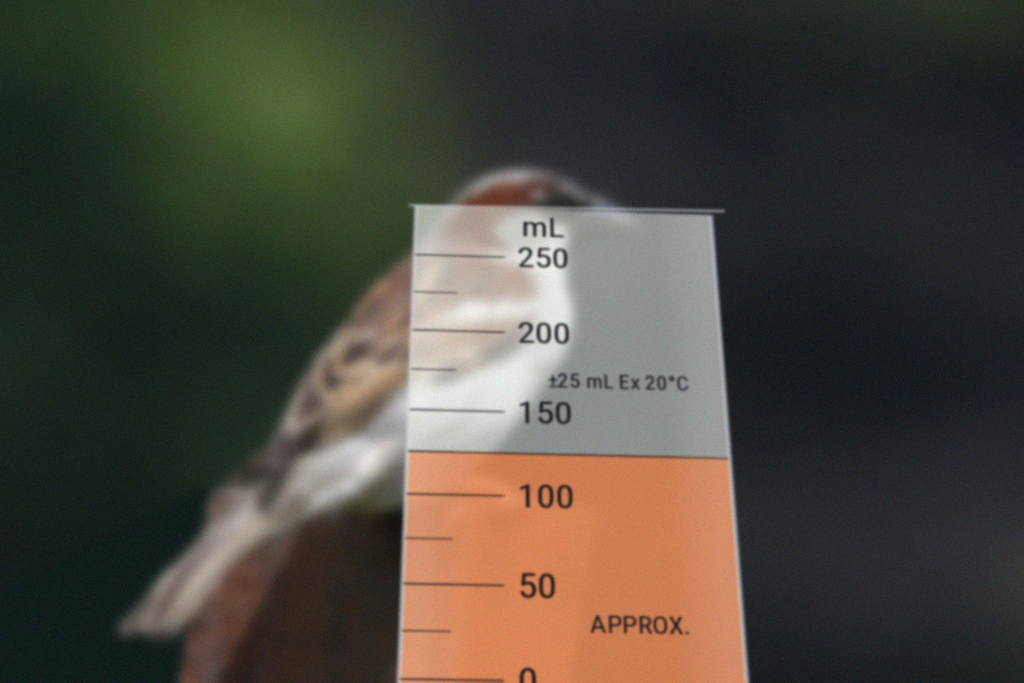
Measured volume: 125
